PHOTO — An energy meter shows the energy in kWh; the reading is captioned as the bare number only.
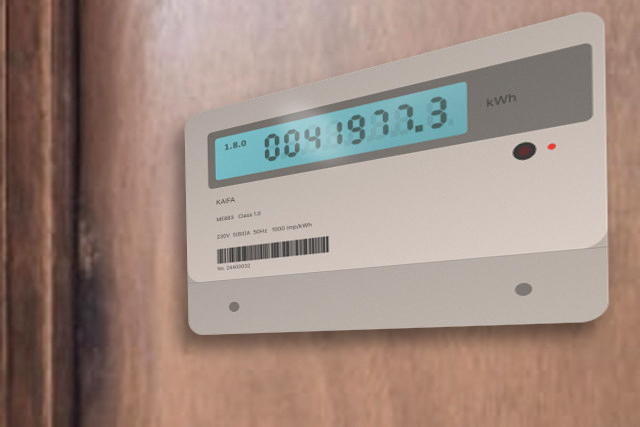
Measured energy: 41977.3
